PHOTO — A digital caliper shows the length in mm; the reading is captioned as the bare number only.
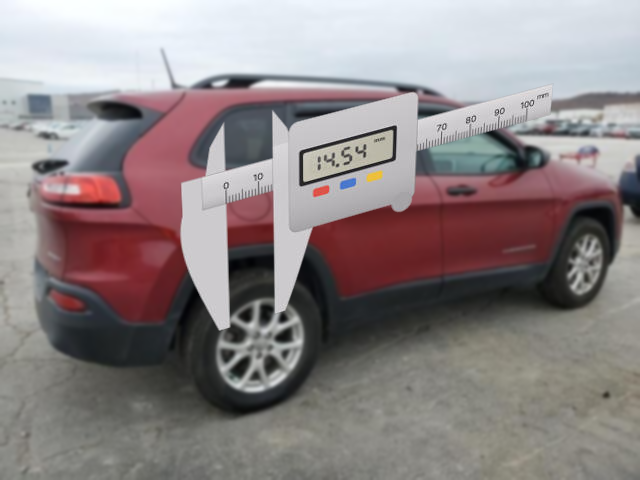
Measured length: 14.54
